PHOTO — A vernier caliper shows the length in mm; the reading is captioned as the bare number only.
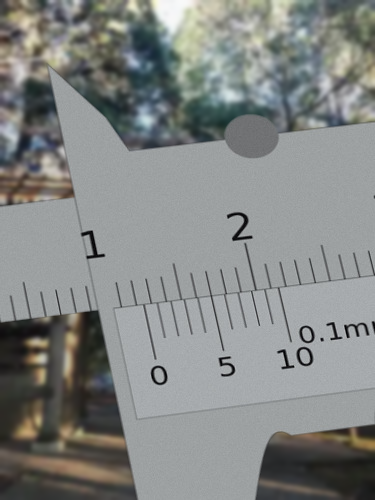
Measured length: 12.5
